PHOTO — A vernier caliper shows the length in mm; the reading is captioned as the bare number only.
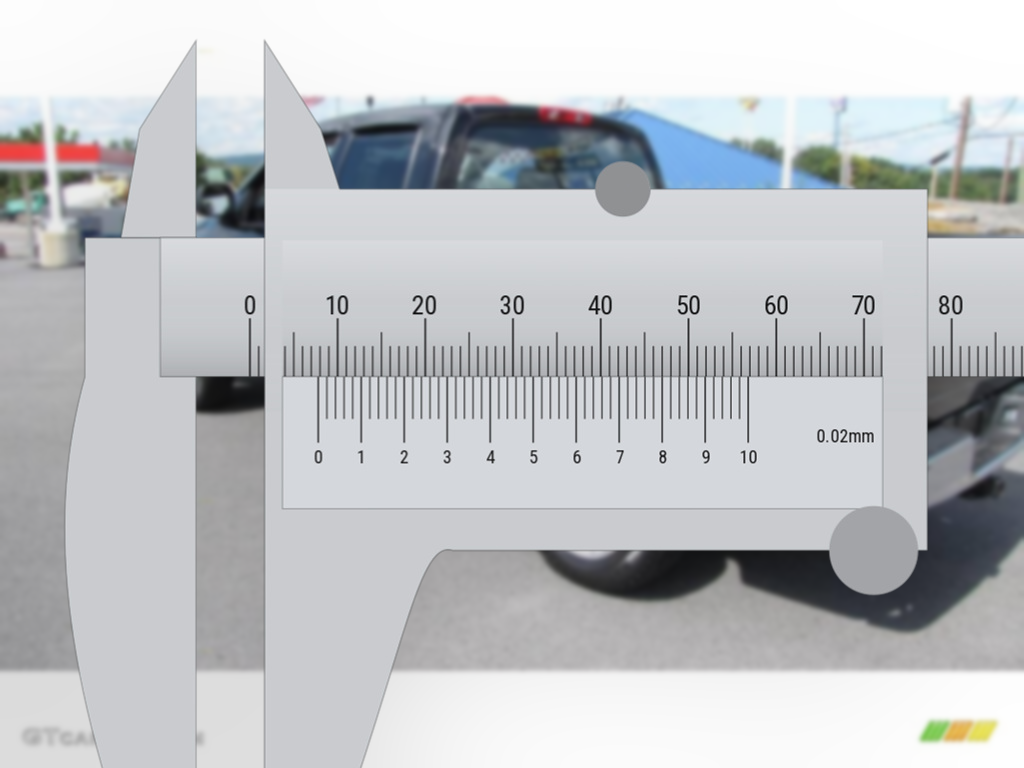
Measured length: 7.8
